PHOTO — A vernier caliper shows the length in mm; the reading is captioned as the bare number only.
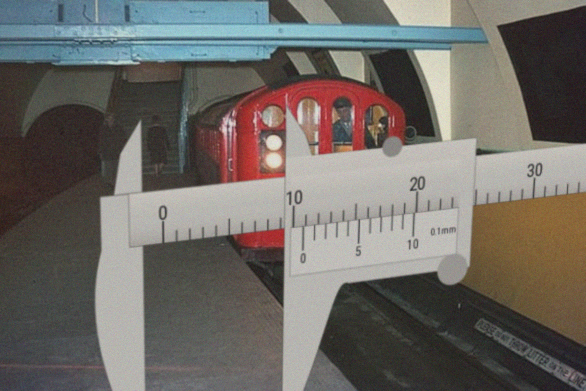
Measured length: 10.8
